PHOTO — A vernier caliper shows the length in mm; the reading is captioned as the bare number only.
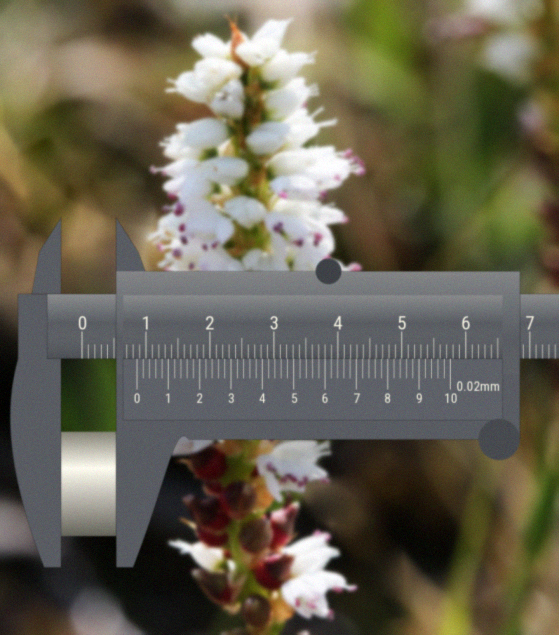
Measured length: 8.6
